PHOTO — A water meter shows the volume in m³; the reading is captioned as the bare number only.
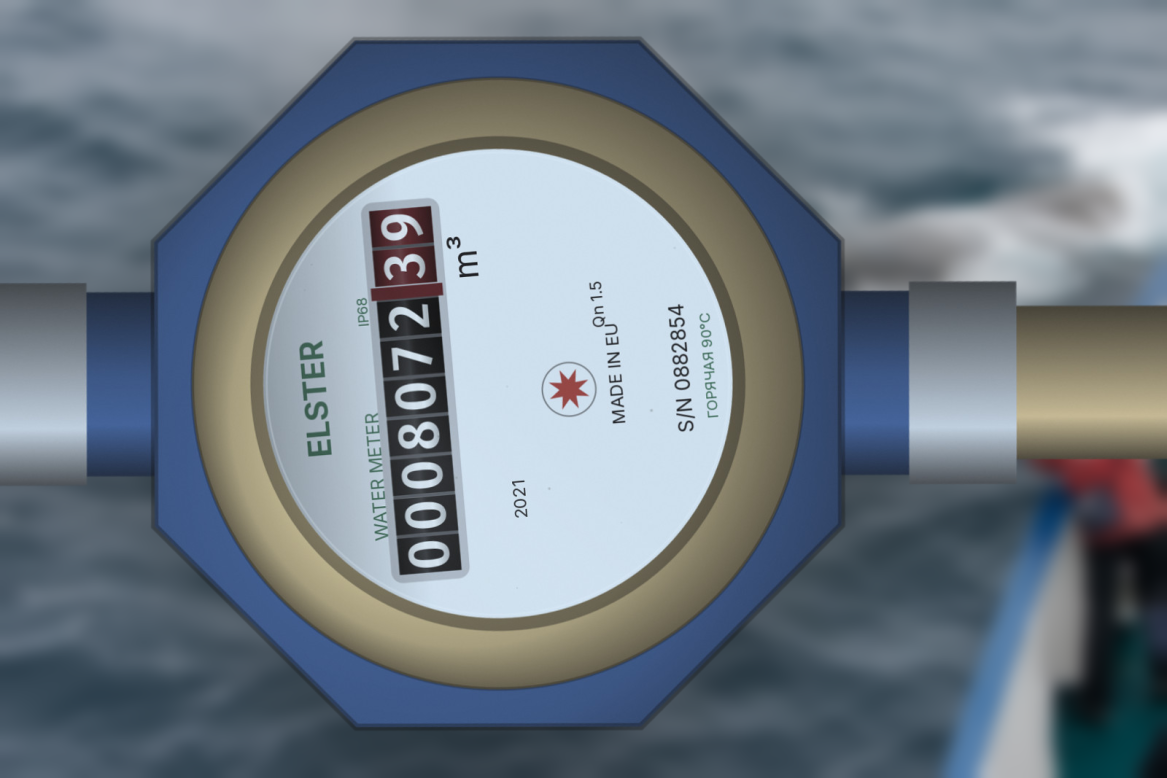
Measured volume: 8072.39
